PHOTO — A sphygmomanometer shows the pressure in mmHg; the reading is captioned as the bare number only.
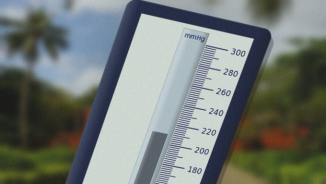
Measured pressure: 210
